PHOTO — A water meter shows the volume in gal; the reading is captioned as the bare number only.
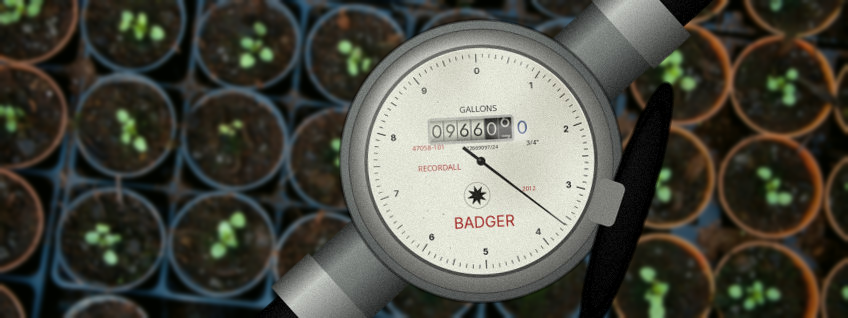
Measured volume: 966063.6
